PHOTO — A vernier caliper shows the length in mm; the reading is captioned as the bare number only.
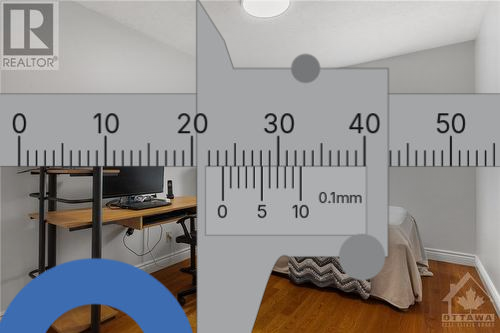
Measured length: 23.6
